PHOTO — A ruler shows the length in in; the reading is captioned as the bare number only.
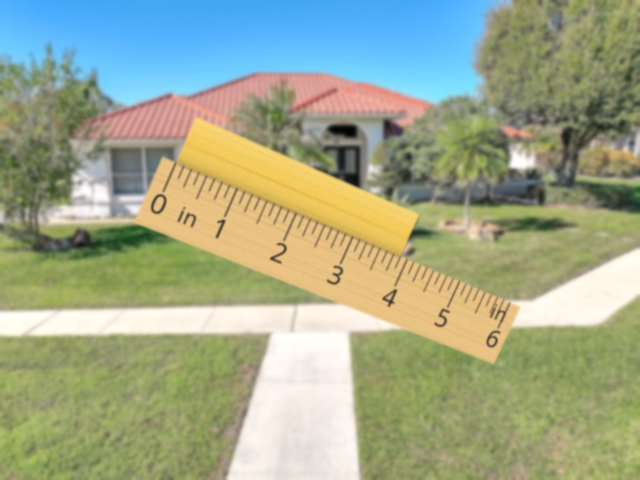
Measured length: 3.875
